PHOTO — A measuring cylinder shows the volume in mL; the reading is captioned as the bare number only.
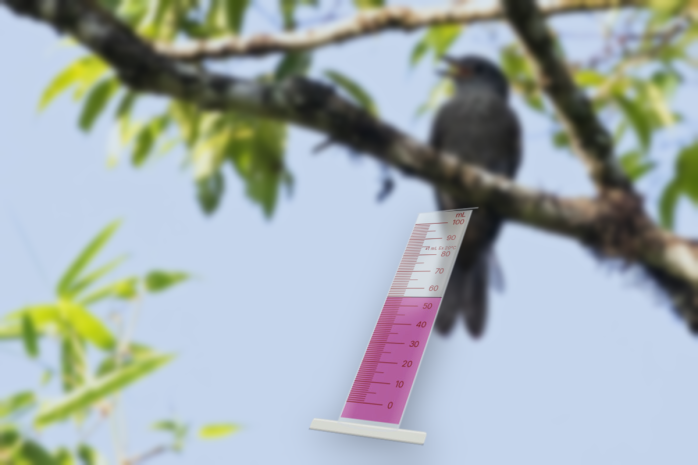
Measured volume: 55
